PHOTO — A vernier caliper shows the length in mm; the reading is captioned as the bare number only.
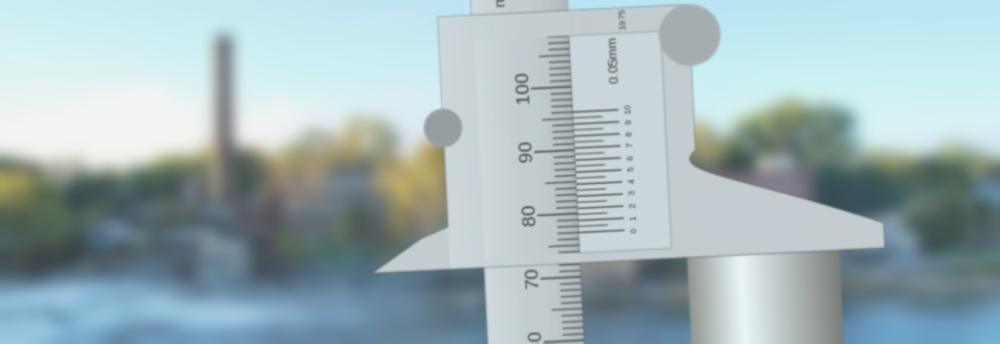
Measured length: 77.0
